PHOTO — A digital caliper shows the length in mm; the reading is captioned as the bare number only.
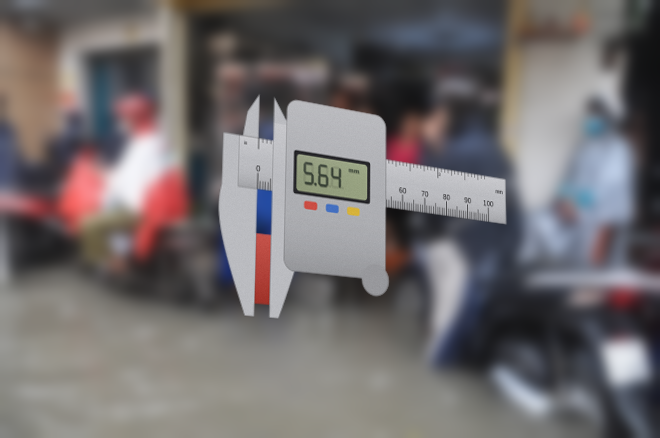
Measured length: 5.64
